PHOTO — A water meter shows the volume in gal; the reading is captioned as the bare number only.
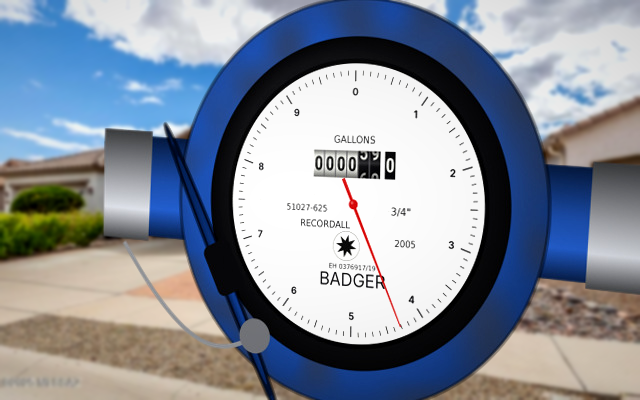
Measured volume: 594.3
